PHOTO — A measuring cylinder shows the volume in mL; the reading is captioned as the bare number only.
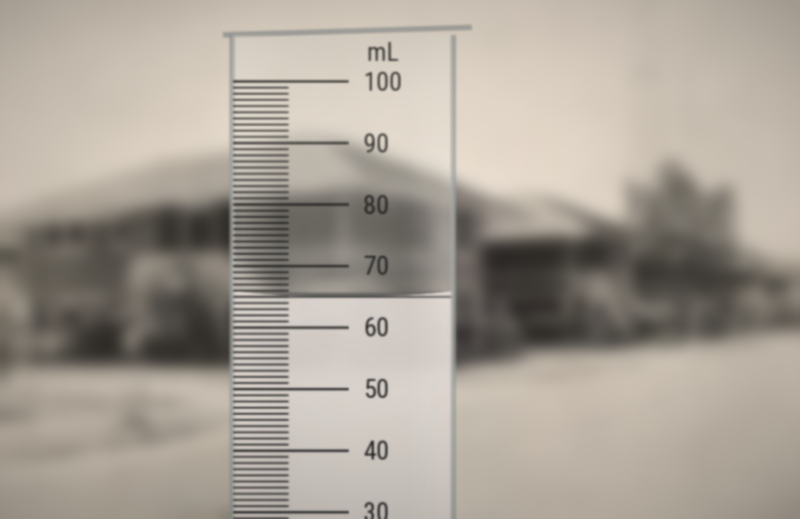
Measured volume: 65
